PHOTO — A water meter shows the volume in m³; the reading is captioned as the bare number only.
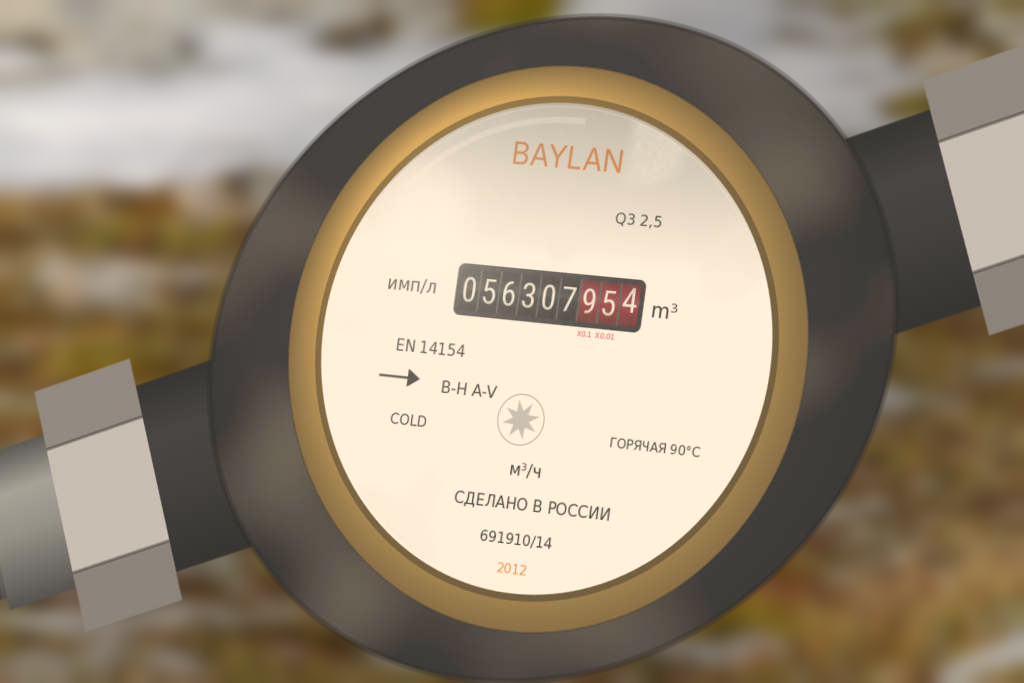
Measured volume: 56307.954
